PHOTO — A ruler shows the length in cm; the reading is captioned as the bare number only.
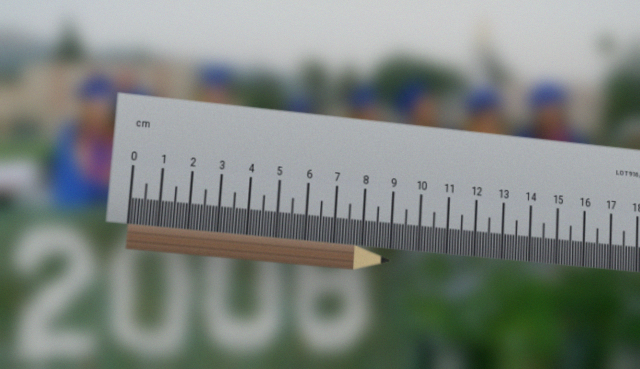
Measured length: 9
